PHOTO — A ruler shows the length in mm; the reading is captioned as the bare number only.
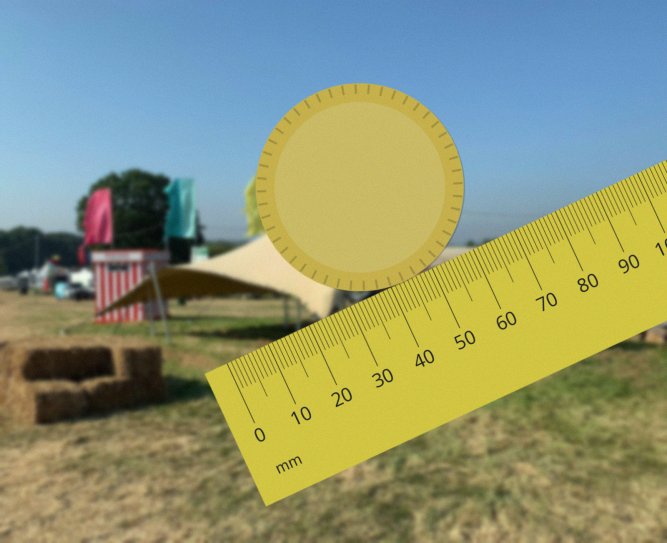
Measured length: 46
